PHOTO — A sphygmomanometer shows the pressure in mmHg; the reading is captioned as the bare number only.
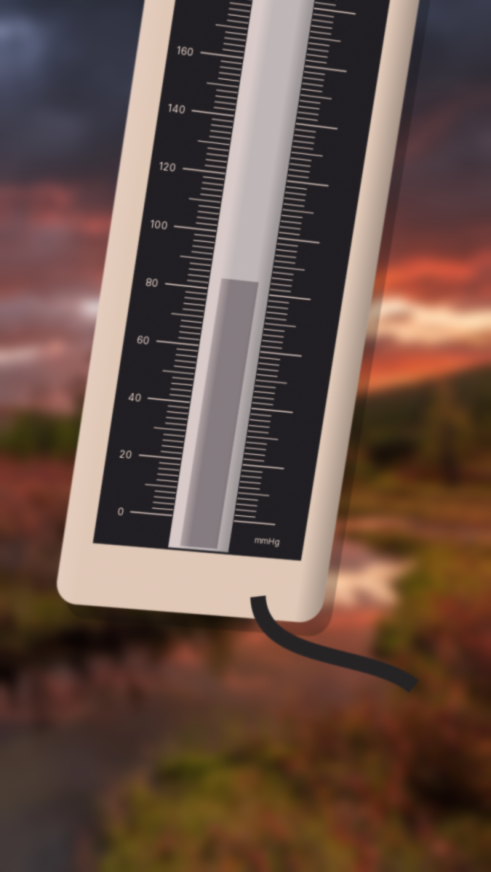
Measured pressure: 84
